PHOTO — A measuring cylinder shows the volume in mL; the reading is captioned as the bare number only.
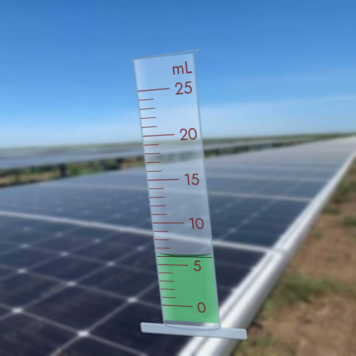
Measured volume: 6
